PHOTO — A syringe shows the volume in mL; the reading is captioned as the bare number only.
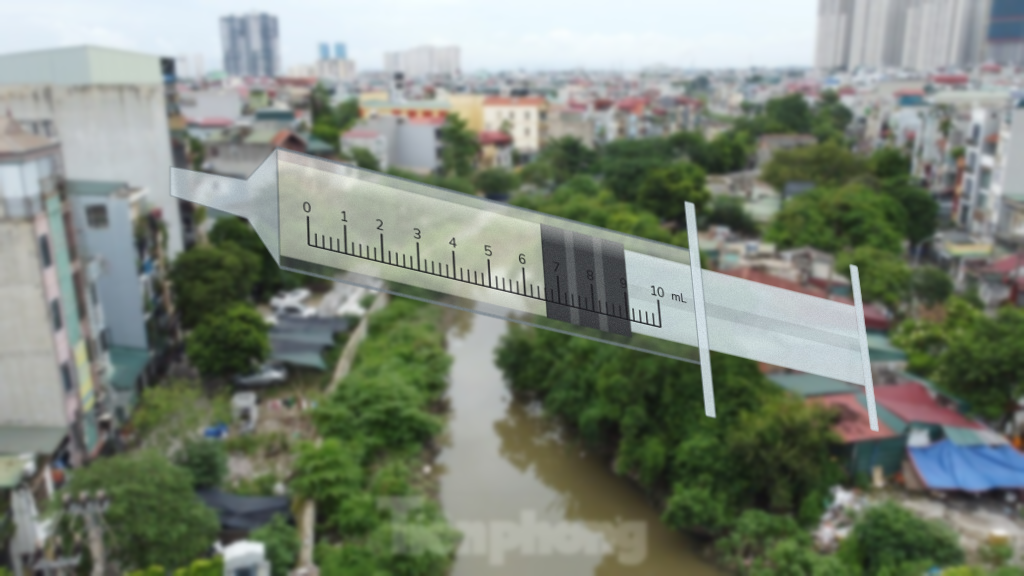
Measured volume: 6.6
